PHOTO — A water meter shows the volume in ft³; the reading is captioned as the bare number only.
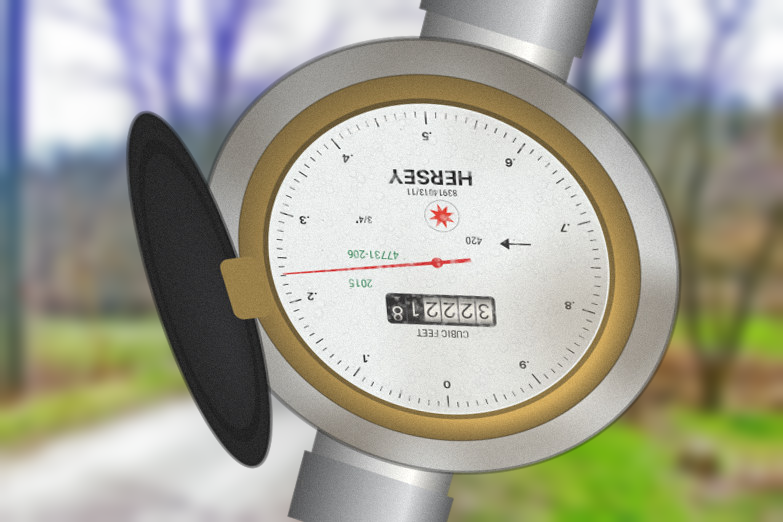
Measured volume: 322218.23
